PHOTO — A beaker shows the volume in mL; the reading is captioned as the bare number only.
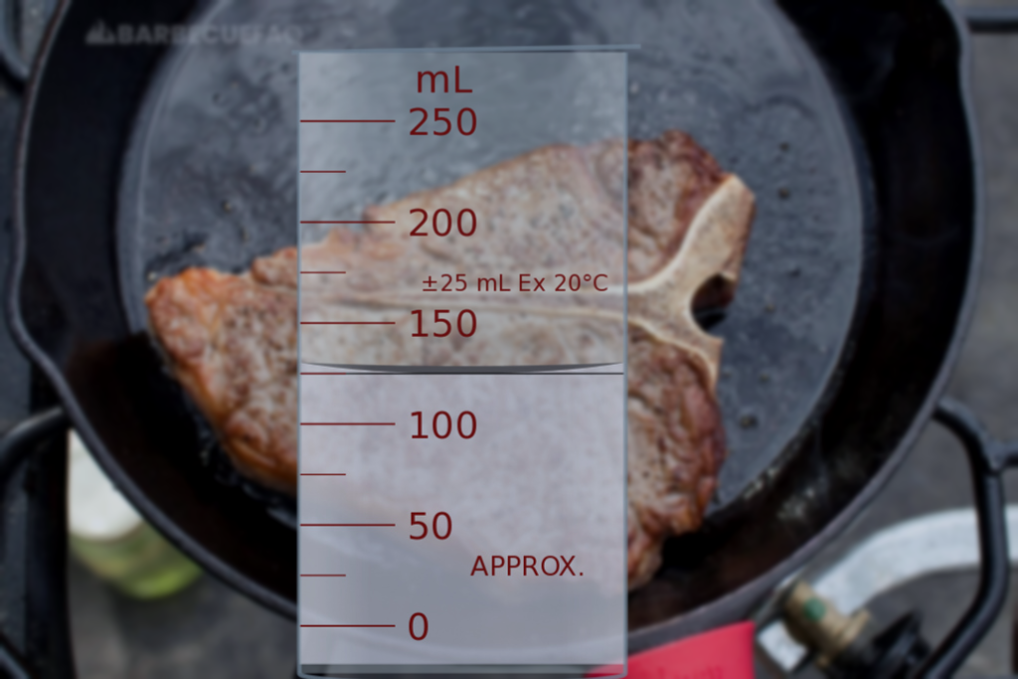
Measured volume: 125
